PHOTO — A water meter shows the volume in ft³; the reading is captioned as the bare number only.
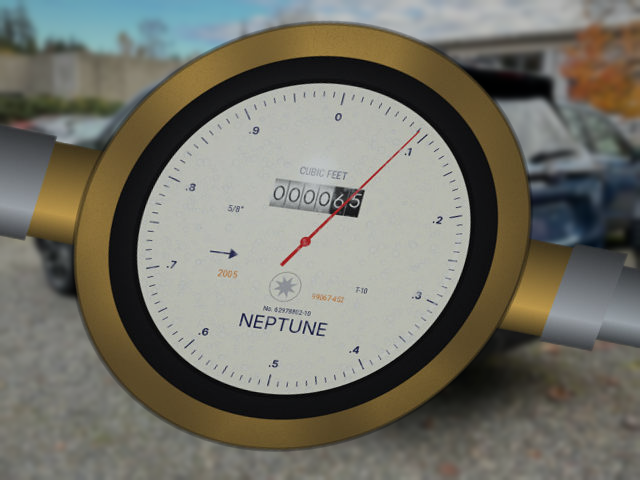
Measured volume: 65.09
